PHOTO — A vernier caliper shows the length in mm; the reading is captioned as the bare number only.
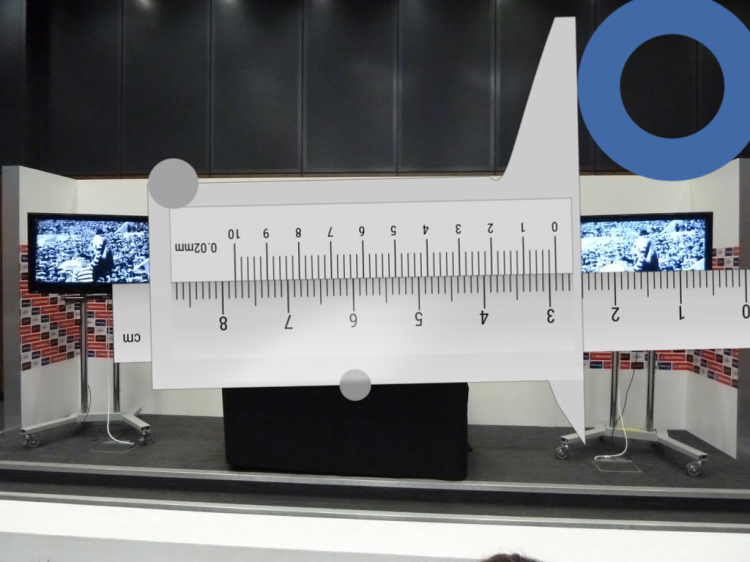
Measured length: 29.0
